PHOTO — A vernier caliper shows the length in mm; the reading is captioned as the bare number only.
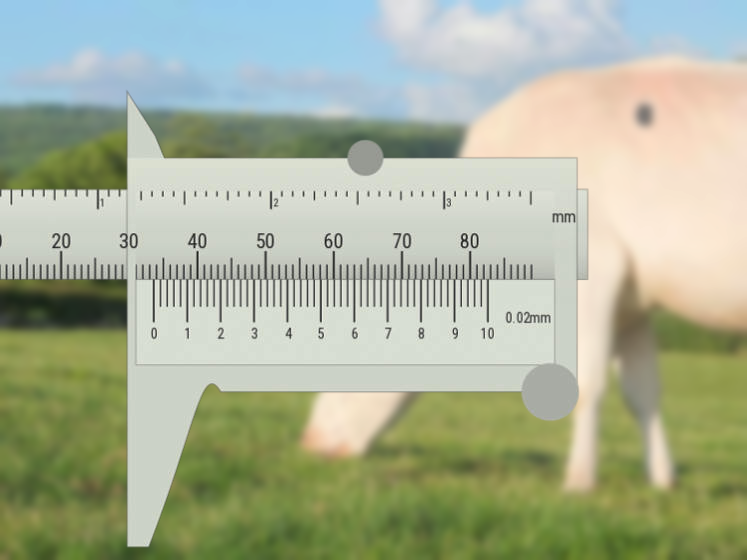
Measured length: 33.6
